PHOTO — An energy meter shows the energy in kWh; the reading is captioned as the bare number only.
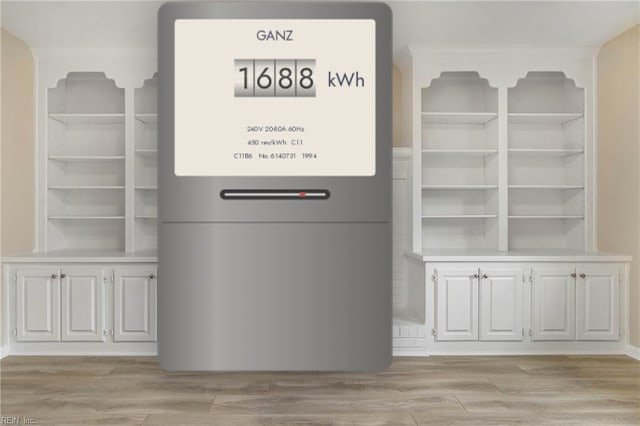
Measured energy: 1688
